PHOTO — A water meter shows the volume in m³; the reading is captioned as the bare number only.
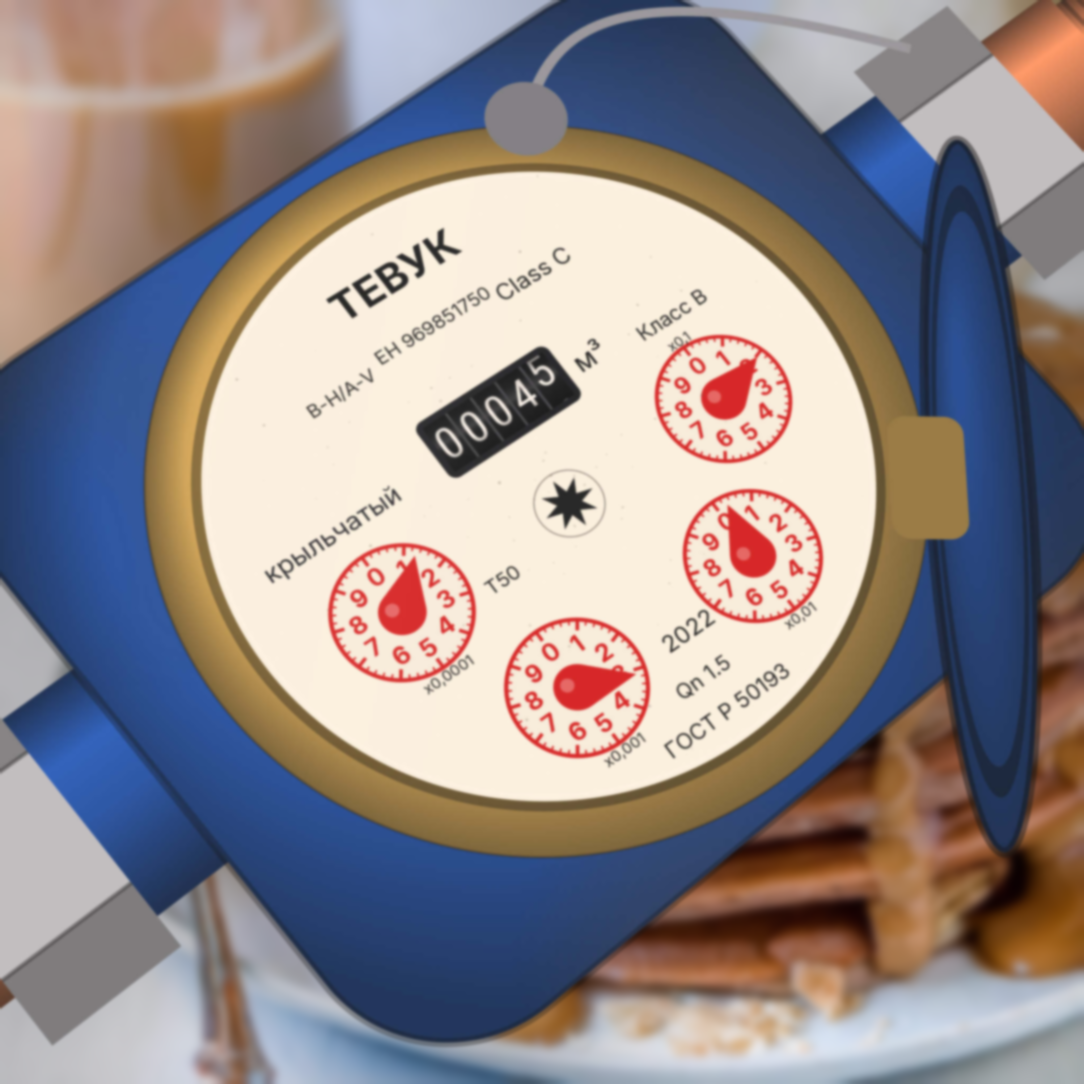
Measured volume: 45.2031
